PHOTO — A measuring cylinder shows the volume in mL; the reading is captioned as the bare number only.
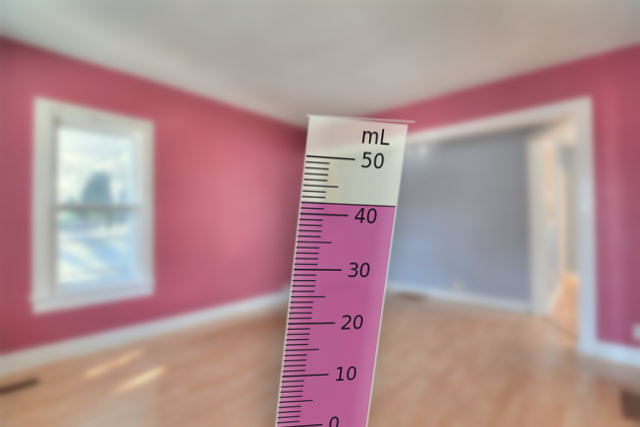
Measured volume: 42
